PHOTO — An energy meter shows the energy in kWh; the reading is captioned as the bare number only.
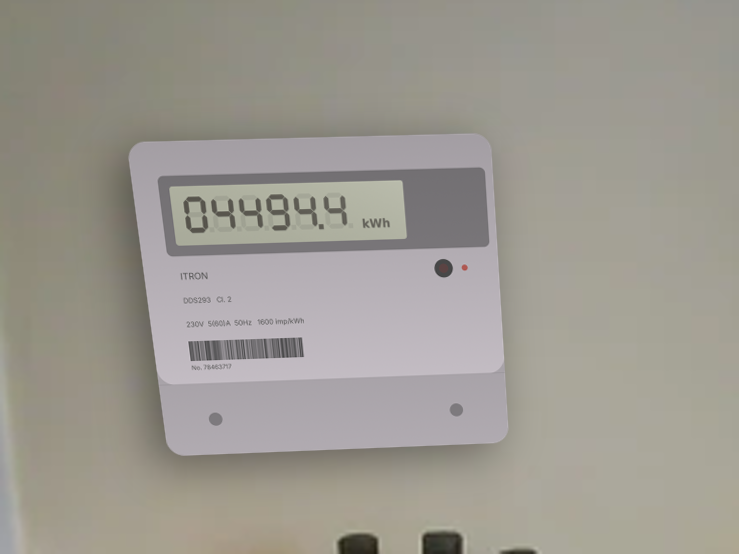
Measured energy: 4494.4
